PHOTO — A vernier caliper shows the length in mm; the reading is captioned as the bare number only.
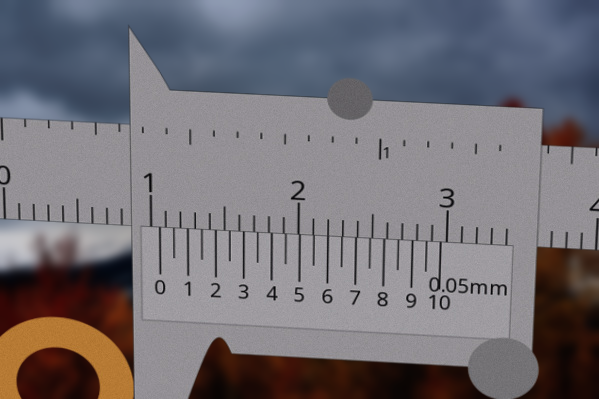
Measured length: 10.6
